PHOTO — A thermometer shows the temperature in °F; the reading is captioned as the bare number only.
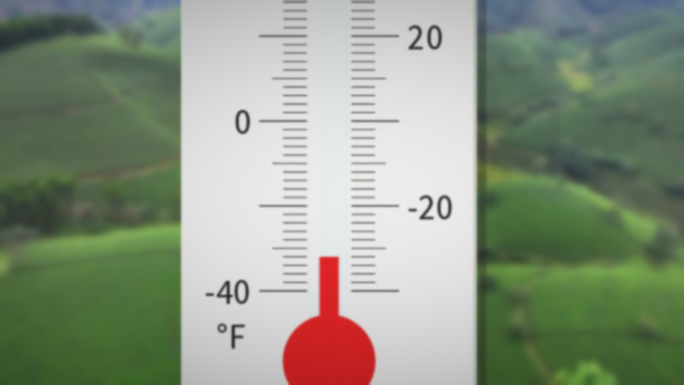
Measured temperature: -32
